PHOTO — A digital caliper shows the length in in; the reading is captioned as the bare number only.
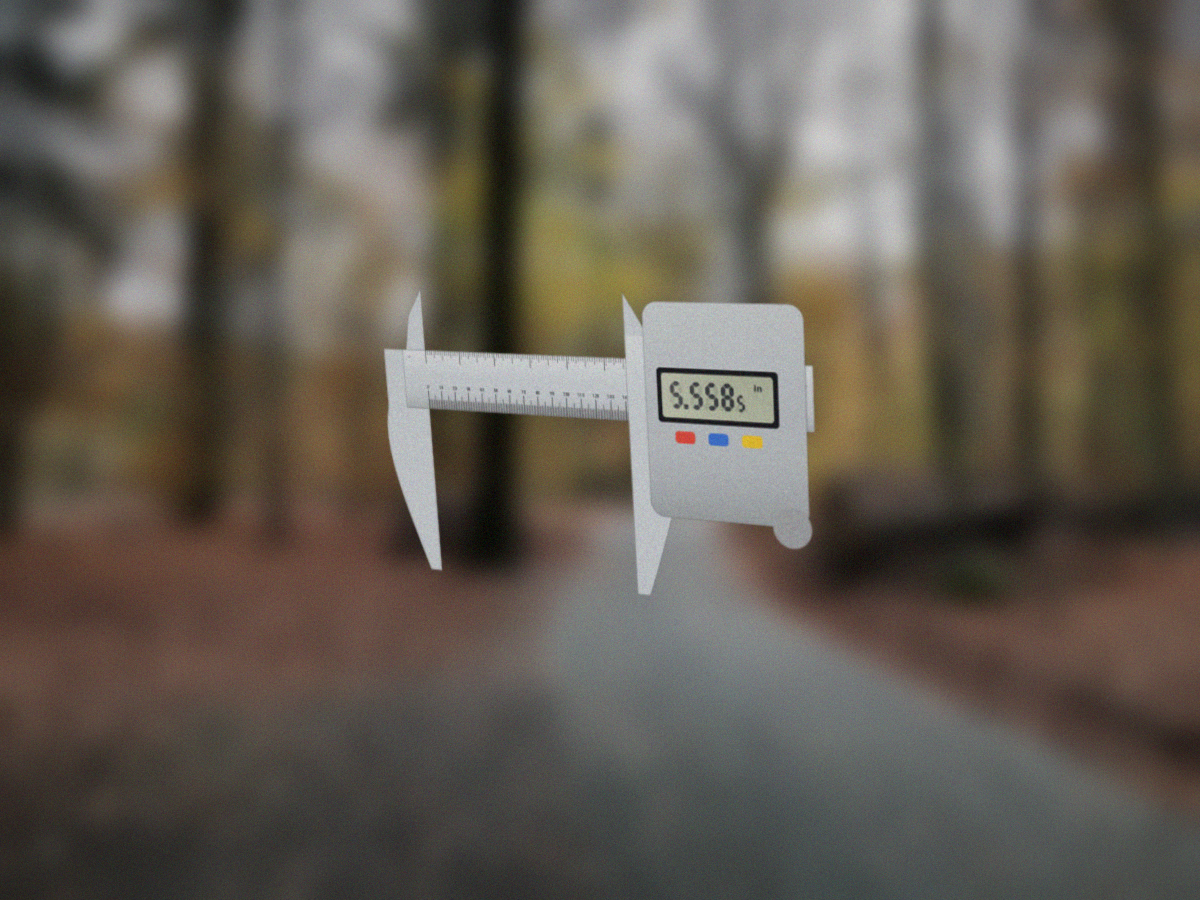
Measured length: 5.5585
